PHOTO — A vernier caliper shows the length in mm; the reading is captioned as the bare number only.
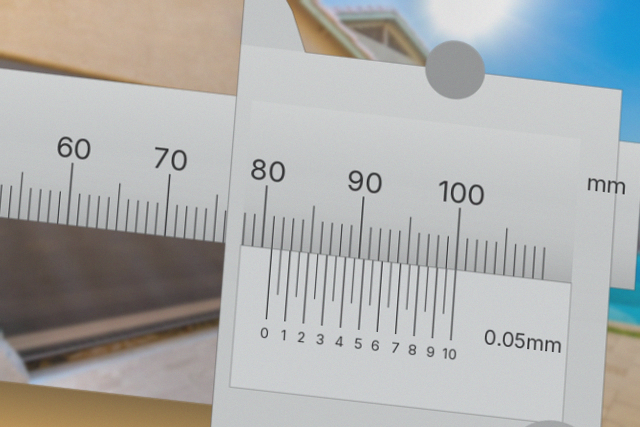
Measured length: 81.0
